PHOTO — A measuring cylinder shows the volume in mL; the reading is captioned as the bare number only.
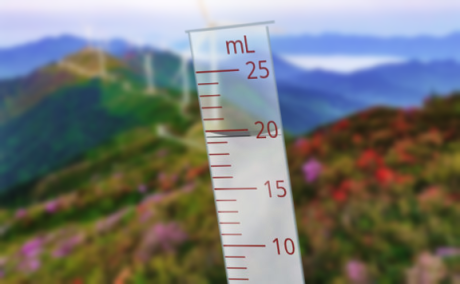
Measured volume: 19.5
